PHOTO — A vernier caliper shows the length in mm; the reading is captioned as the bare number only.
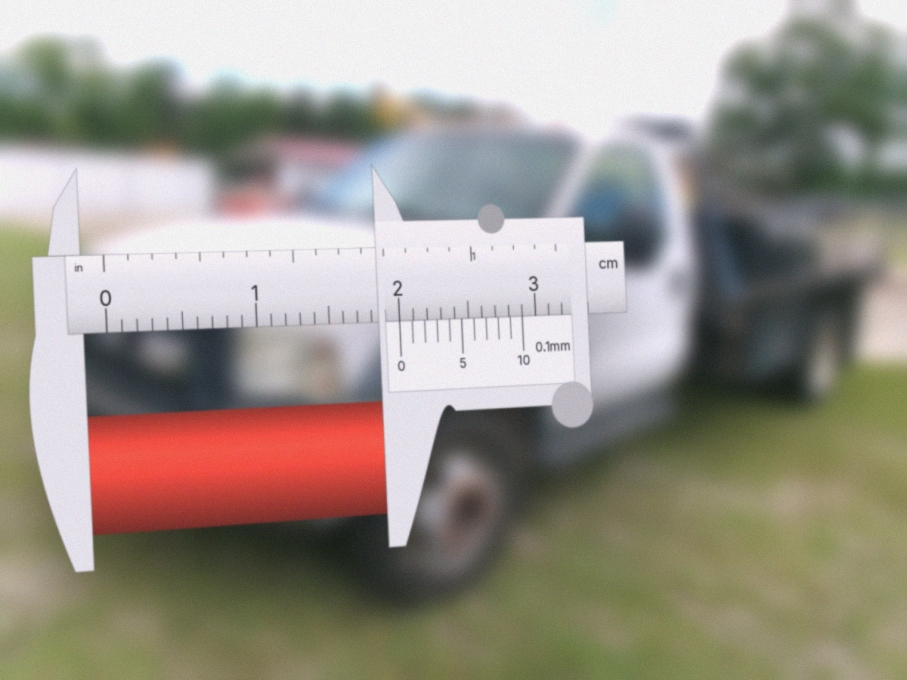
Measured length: 20.0
